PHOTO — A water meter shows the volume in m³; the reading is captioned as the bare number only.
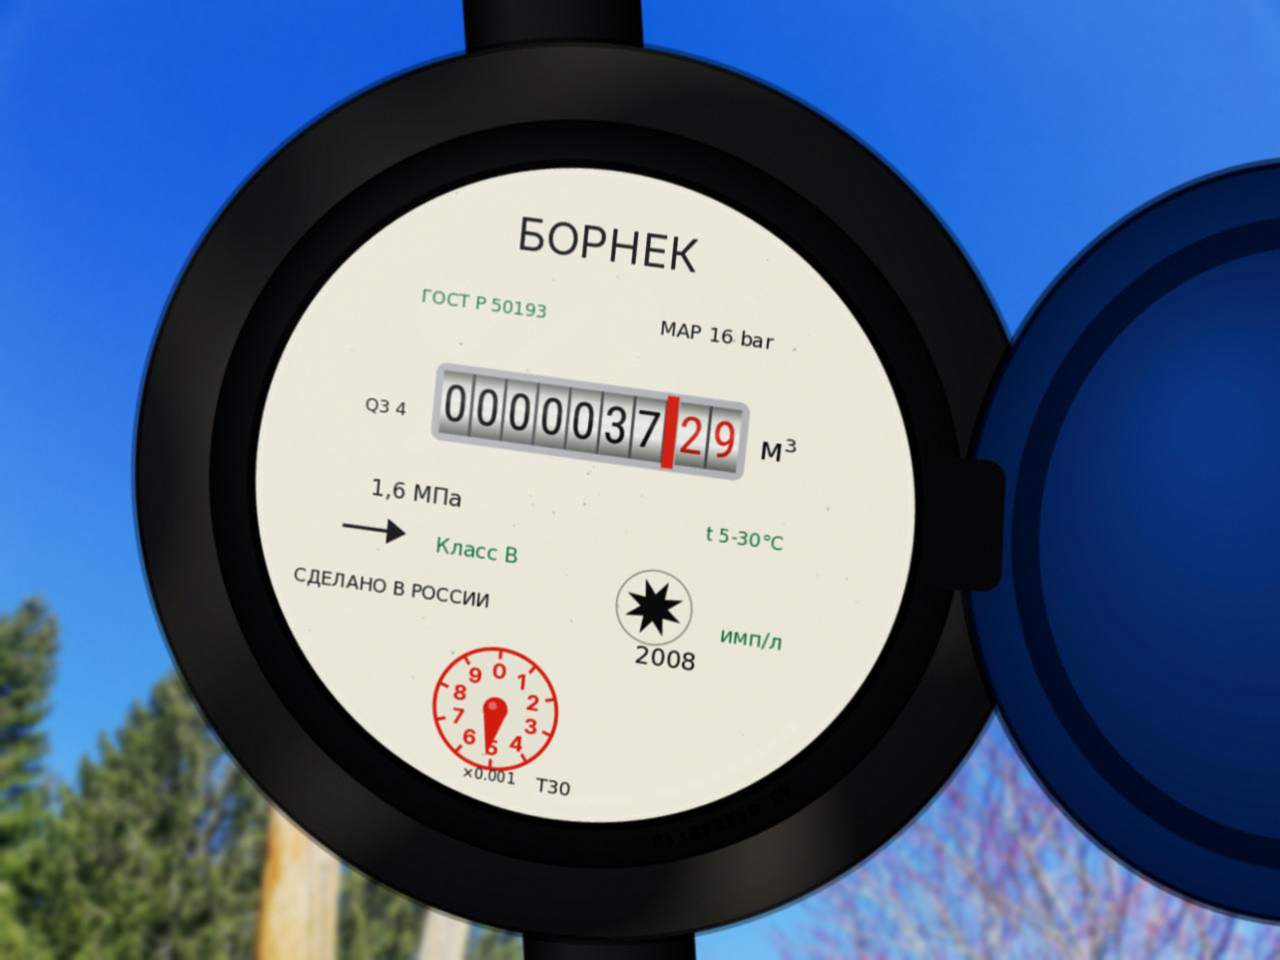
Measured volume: 37.295
